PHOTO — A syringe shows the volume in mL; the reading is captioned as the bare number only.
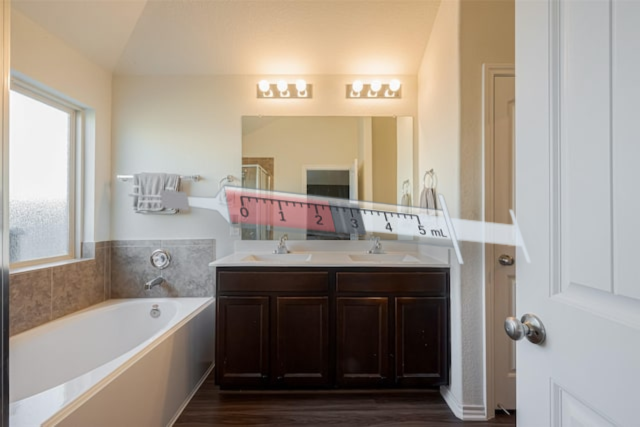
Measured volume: 2.4
